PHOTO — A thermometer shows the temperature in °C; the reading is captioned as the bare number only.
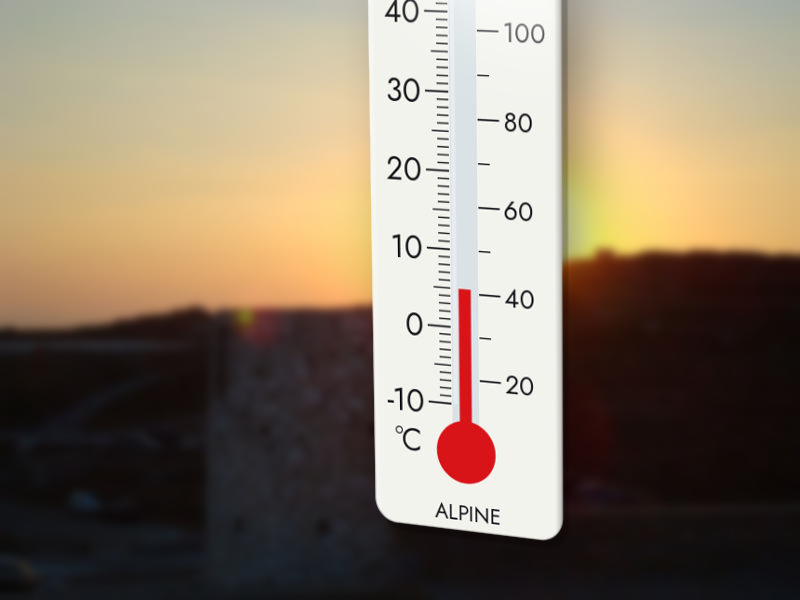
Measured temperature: 5
